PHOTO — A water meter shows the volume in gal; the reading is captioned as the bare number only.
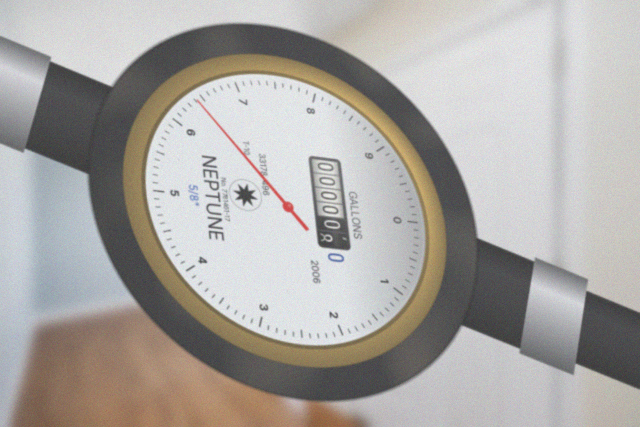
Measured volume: 76.4
